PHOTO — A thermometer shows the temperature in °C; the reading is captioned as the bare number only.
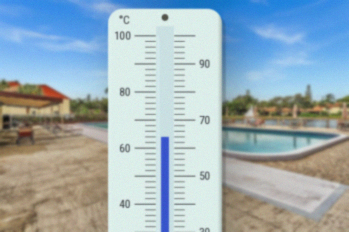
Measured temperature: 64
